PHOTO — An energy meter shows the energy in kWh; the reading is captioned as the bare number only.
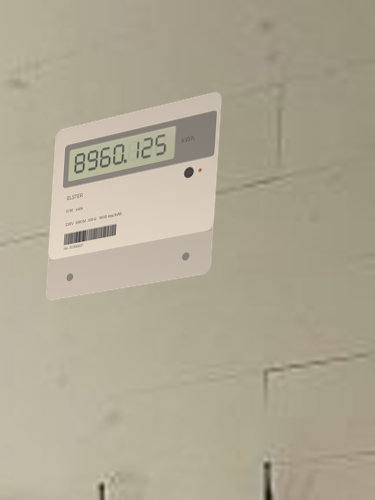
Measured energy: 8960.125
